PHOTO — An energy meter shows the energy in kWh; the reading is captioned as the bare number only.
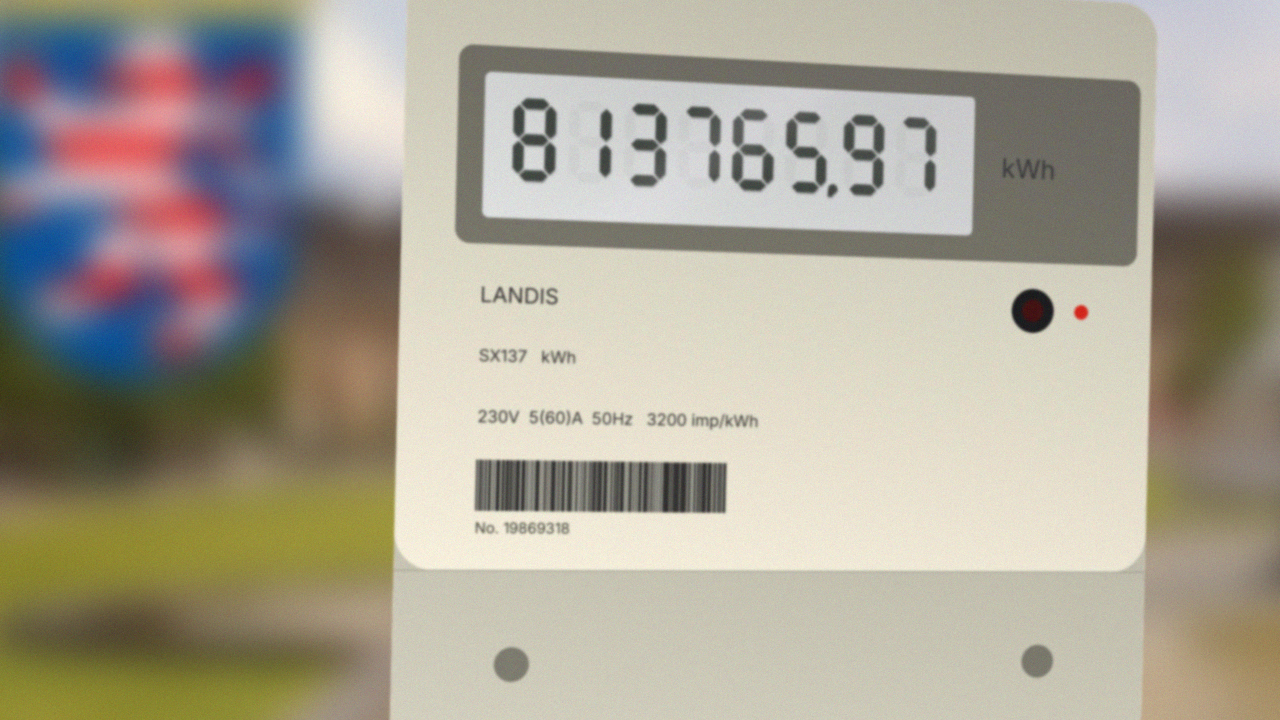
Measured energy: 813765.97
